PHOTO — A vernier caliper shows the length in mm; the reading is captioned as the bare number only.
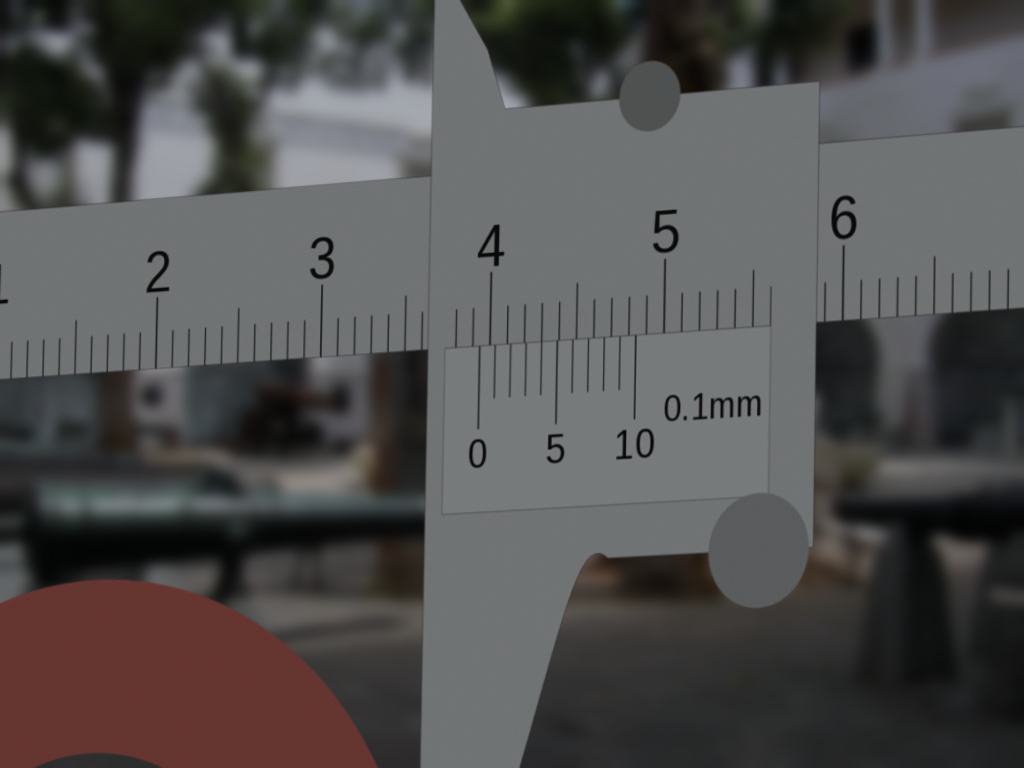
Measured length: 39.4
